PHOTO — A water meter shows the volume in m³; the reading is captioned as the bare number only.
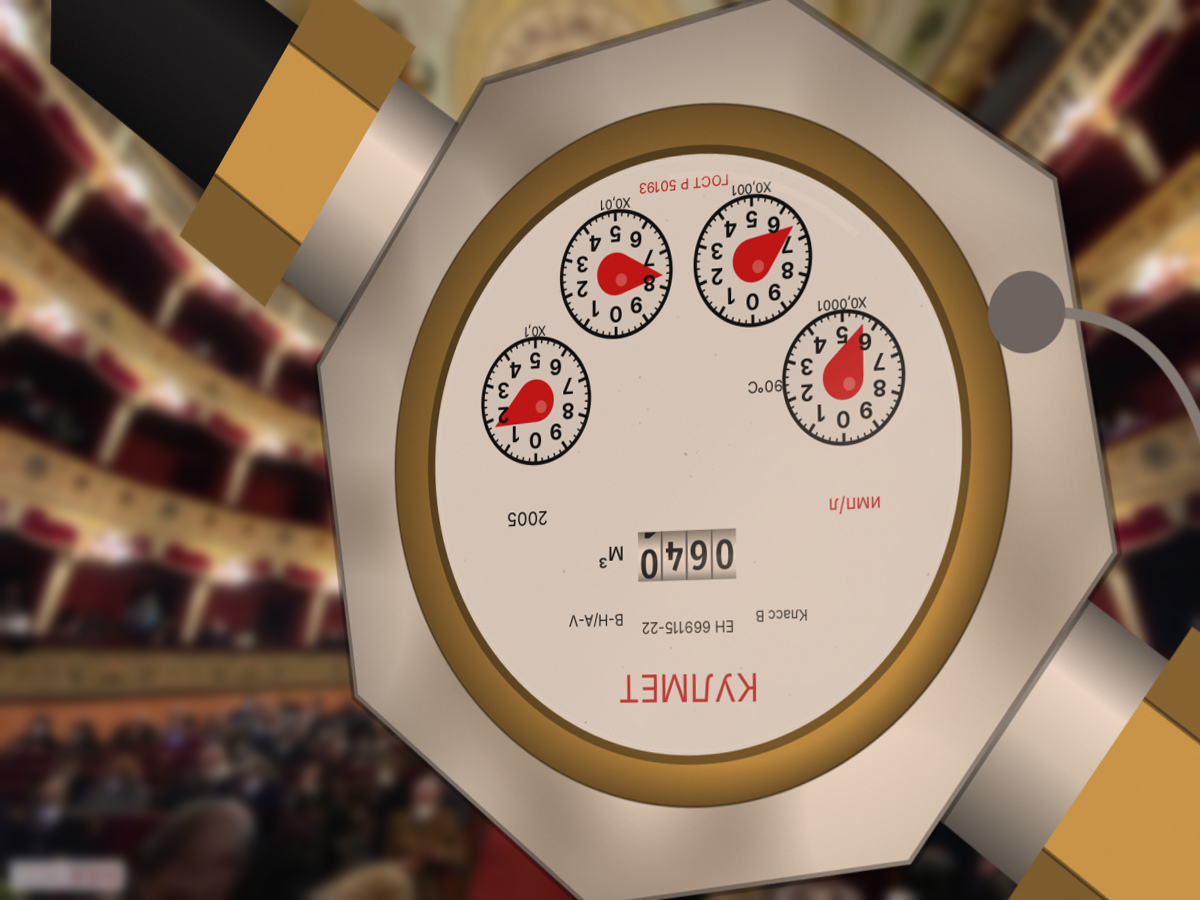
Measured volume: 640.1765
